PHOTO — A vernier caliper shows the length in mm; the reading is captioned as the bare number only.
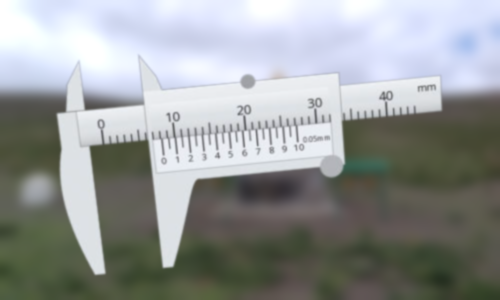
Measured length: 8.2
